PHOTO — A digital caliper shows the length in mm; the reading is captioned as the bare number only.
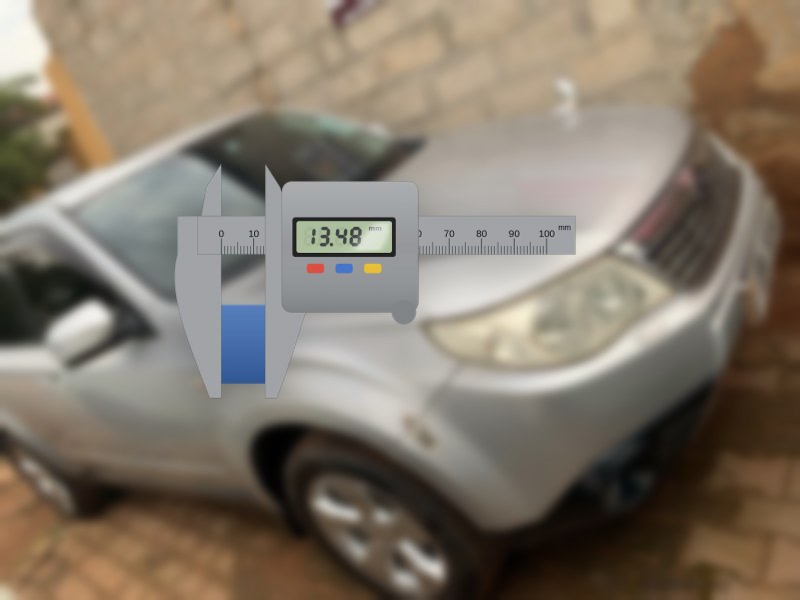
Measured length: 13.48
